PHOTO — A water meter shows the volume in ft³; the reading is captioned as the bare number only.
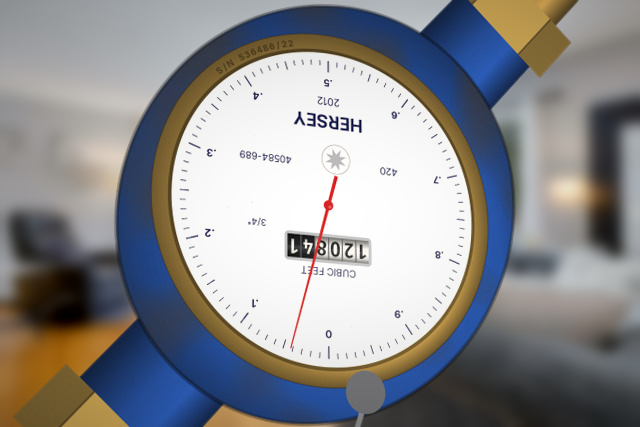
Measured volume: 120841.04
